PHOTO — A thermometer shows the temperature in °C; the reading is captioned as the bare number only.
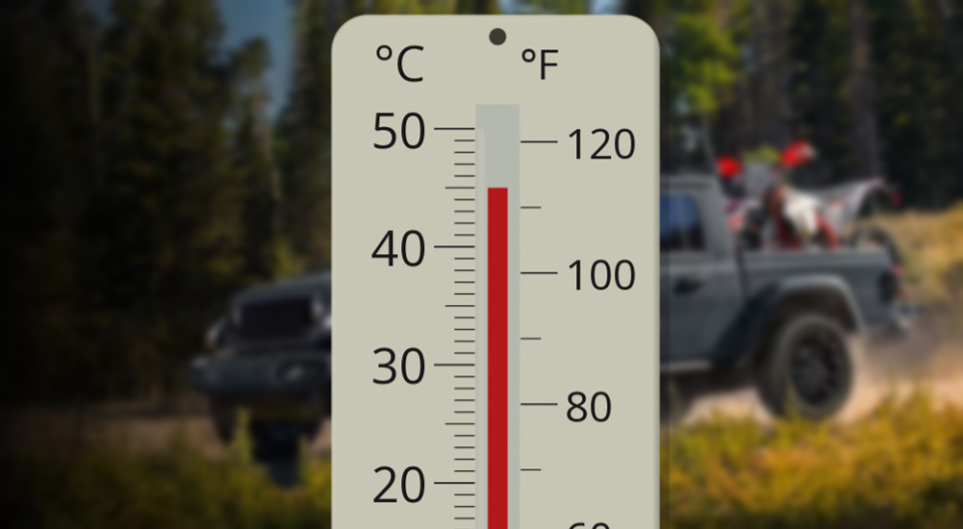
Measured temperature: 45
